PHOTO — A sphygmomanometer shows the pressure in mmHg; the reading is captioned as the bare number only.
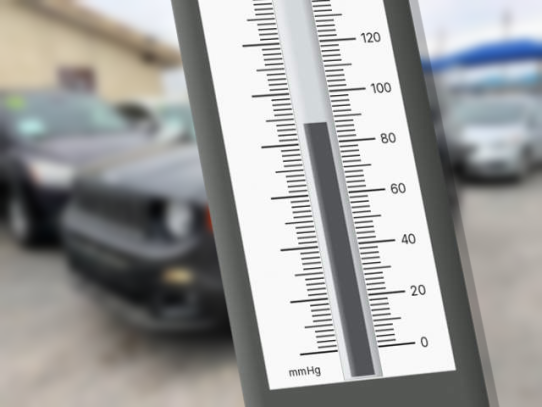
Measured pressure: 88
